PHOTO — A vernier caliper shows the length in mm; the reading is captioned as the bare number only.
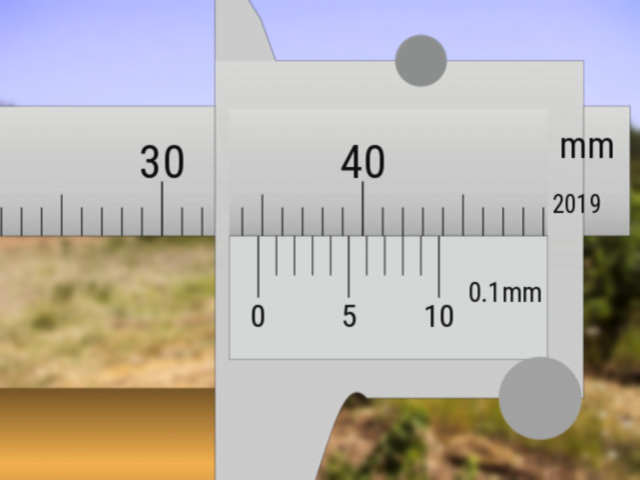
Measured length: 34.8
